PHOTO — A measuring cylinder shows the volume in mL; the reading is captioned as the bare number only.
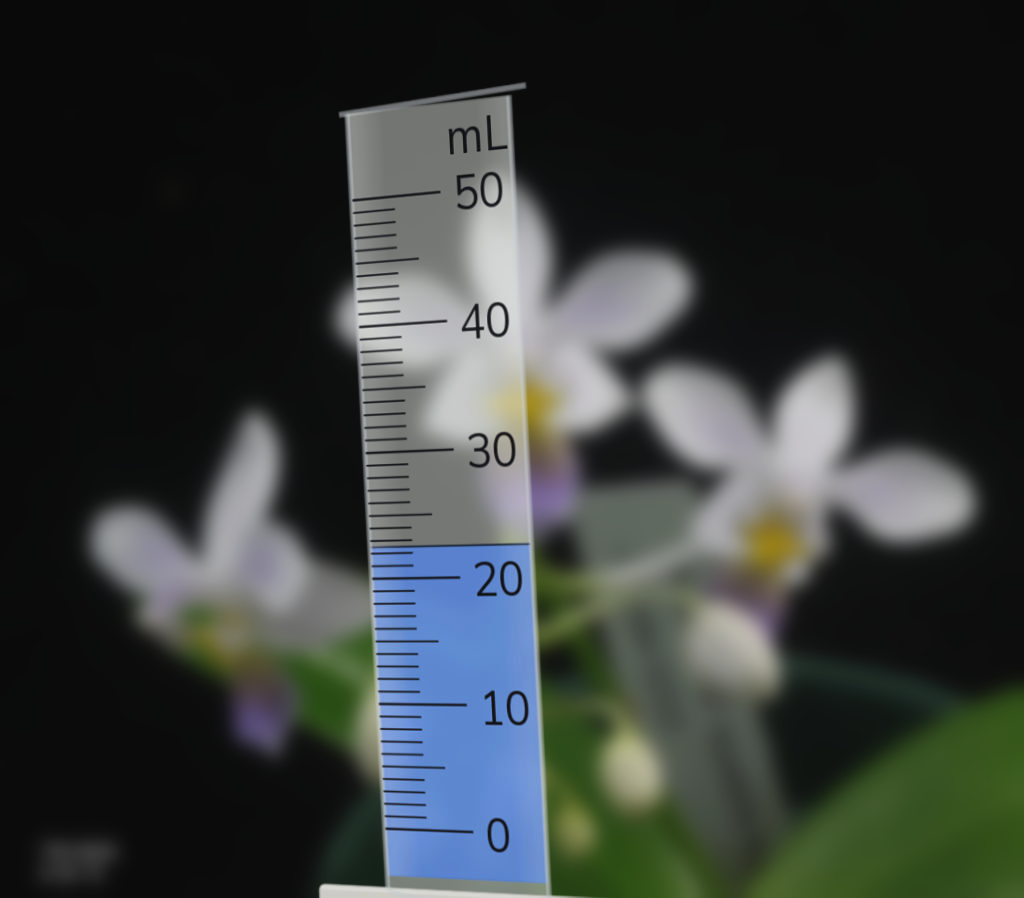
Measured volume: 22.5
